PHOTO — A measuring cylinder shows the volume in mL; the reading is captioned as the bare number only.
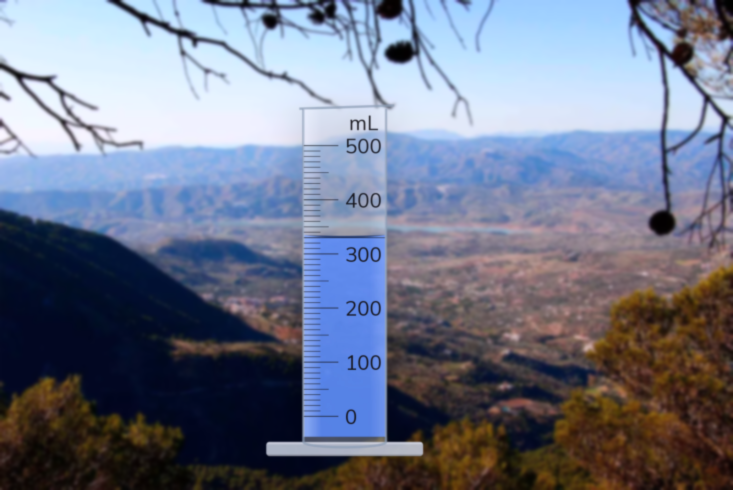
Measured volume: 330
